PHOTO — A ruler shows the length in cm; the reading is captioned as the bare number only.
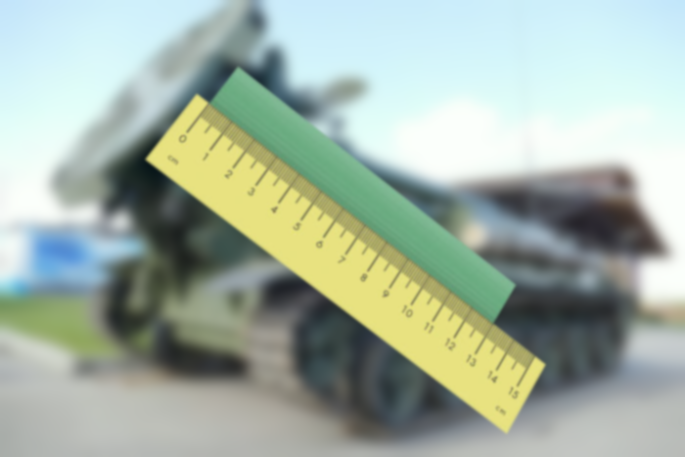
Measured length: 13
